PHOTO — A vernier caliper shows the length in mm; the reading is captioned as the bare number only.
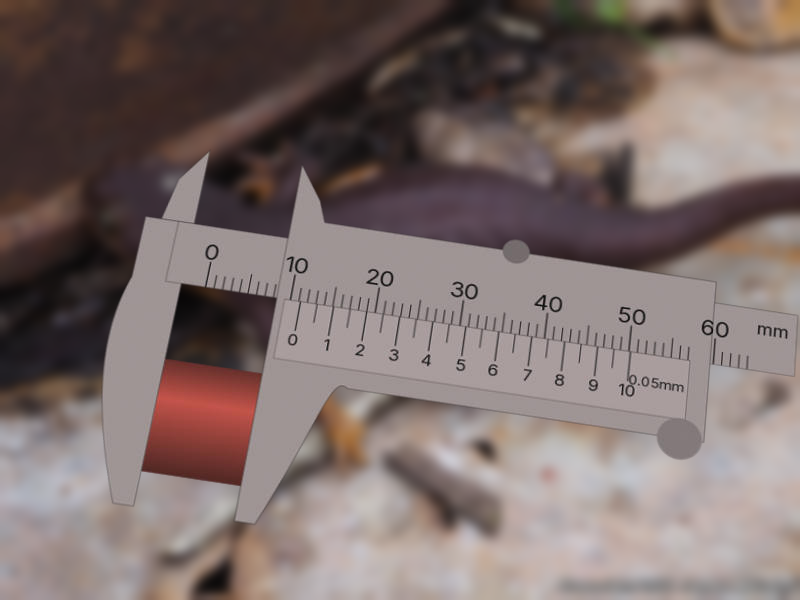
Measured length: 11.2
